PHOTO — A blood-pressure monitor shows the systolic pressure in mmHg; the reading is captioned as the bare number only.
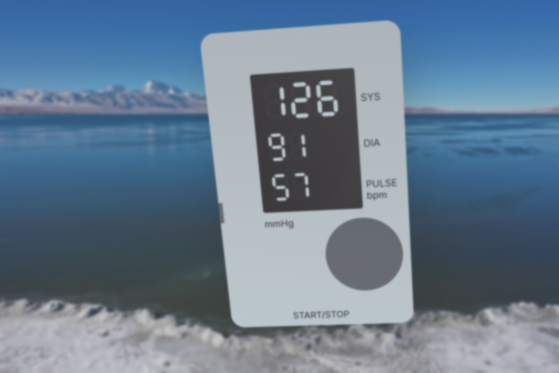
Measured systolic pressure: 126
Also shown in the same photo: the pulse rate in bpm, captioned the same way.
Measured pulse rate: 57
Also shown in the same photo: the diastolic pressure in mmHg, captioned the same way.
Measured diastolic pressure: 91
